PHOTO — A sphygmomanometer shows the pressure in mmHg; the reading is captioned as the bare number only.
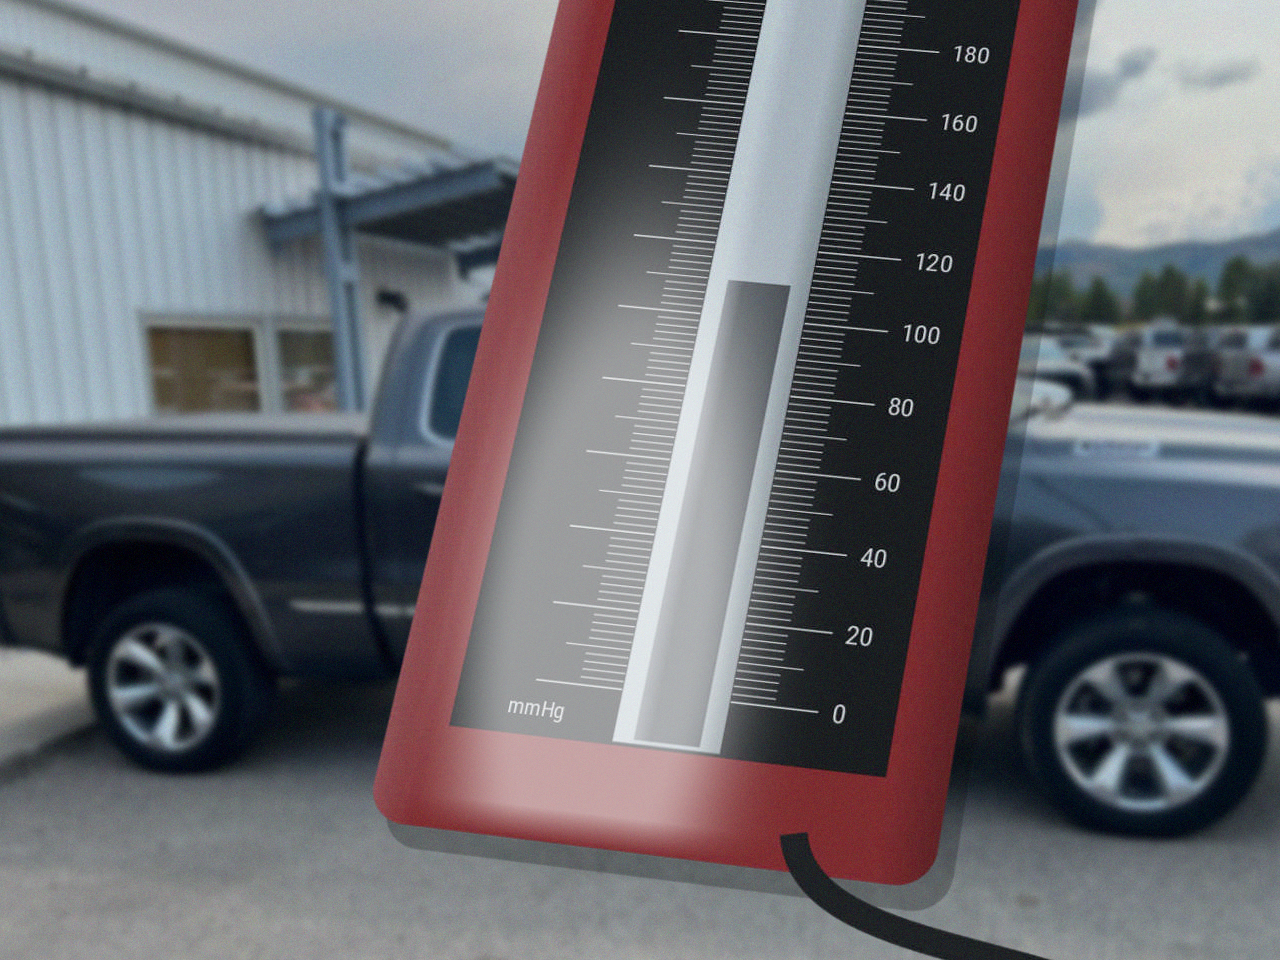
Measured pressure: 110
